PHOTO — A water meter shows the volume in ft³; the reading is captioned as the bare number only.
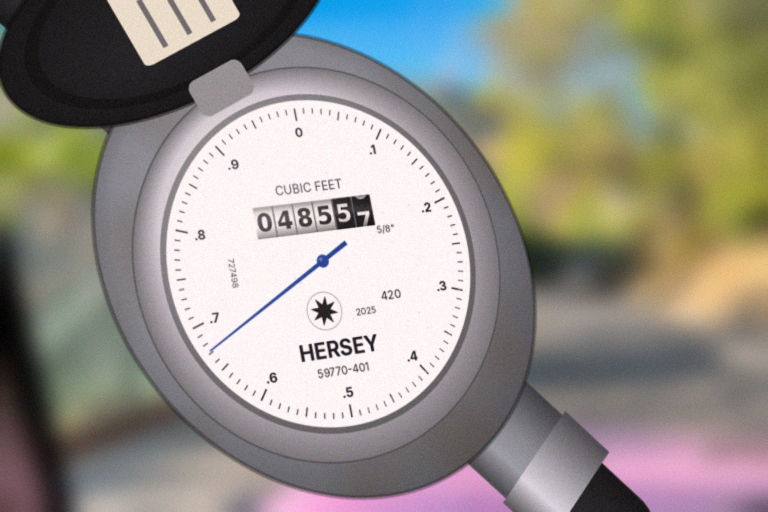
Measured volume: 48556.67
